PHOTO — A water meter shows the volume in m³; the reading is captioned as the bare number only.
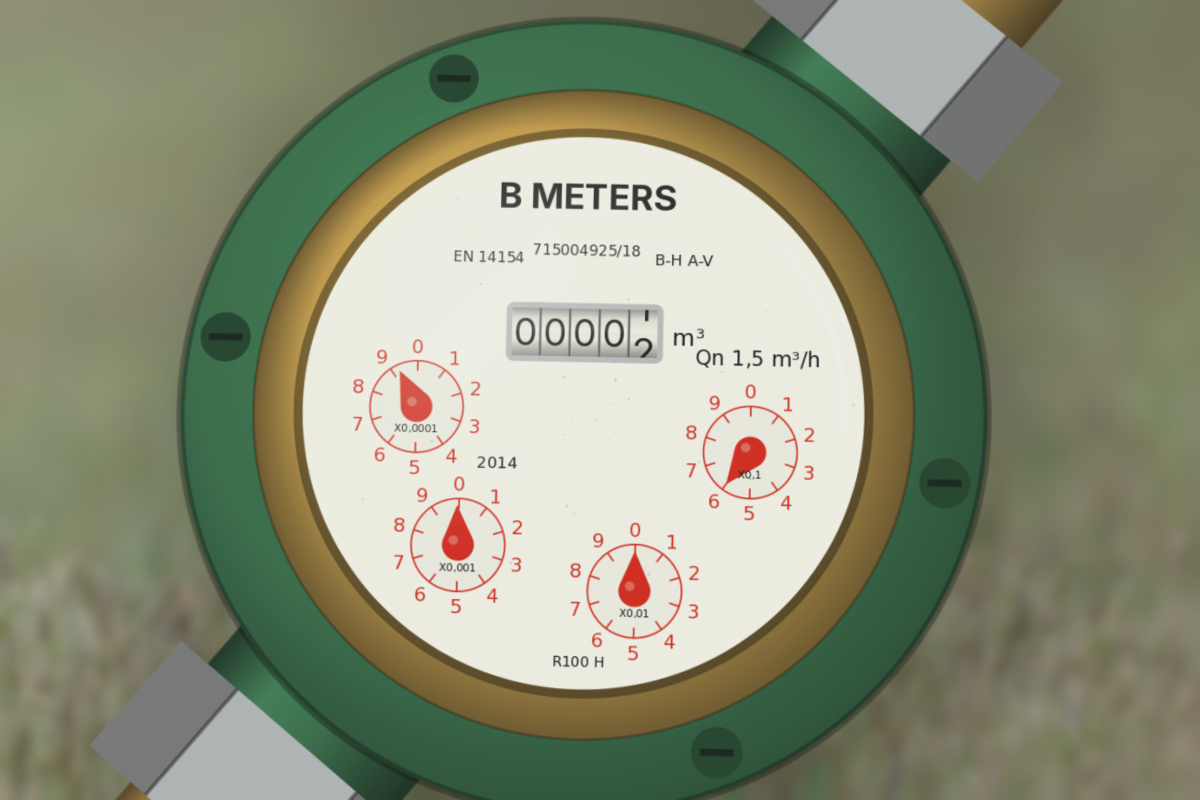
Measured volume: 1.5999
